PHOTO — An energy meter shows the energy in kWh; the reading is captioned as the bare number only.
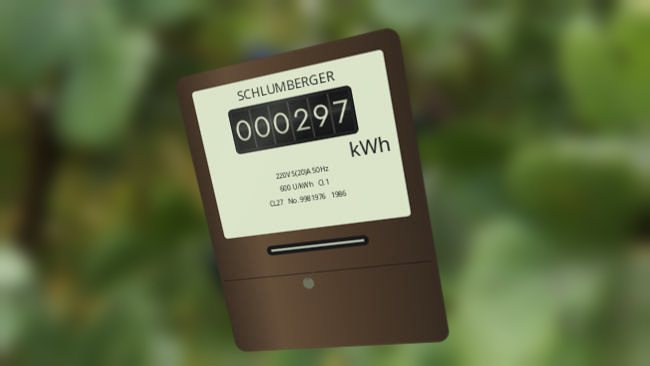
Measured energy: 297
